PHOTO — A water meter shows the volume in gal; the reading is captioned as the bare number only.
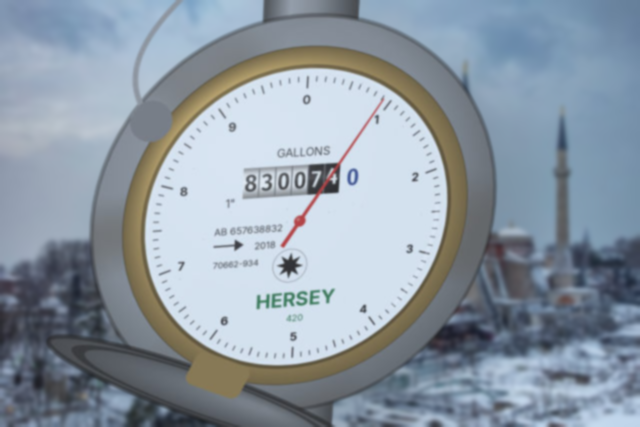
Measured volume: 8300740.9
